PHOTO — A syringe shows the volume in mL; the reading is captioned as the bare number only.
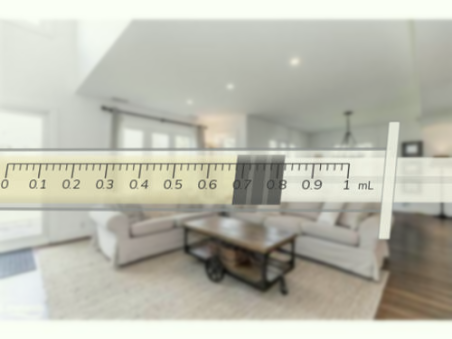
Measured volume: 0.68
